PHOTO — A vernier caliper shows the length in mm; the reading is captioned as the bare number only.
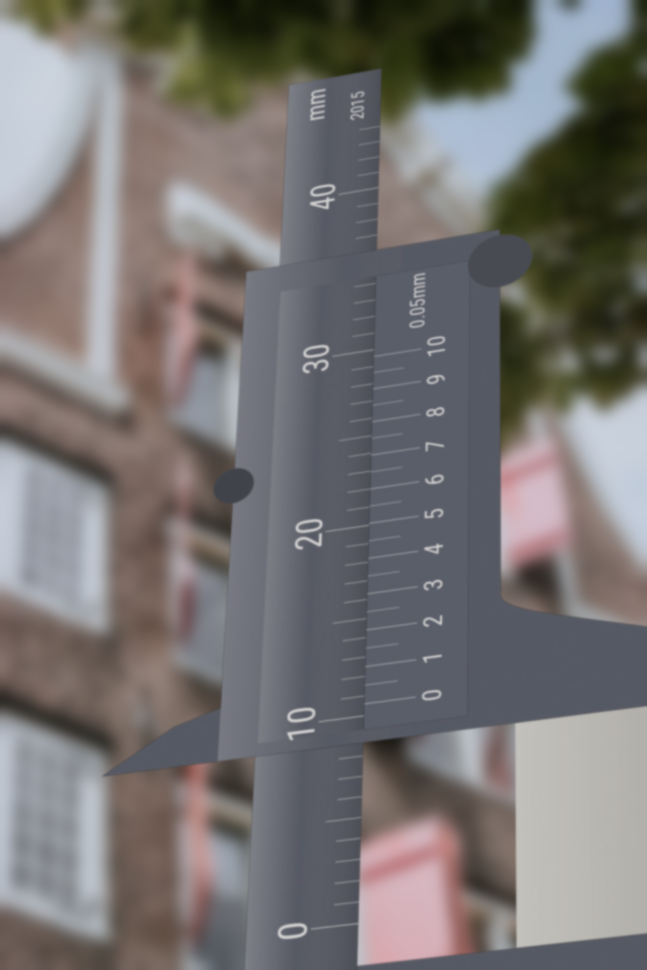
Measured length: 10.6
